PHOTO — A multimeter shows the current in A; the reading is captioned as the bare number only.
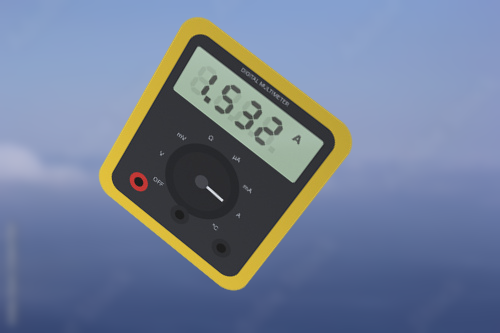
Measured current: 1.532
